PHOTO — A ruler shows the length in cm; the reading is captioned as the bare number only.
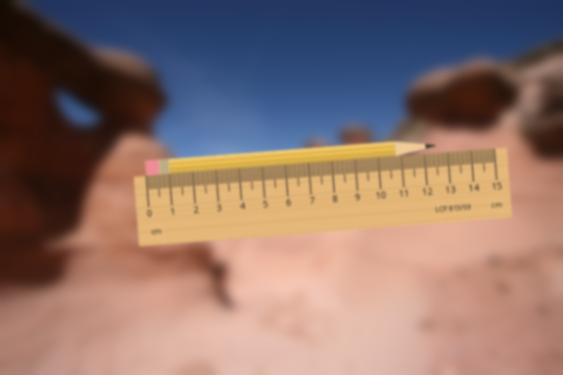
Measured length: 12.5
